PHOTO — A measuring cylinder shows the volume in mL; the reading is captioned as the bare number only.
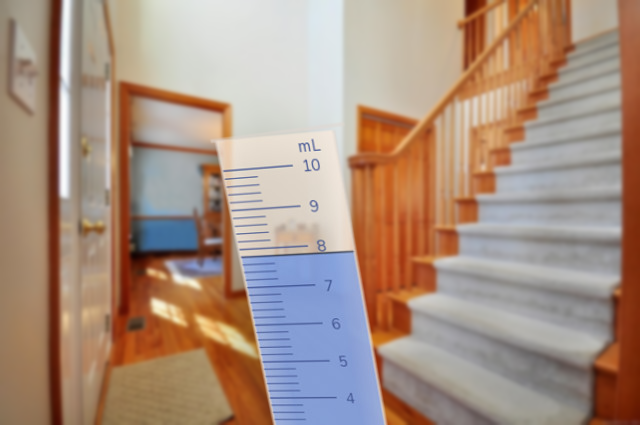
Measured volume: 7.8
